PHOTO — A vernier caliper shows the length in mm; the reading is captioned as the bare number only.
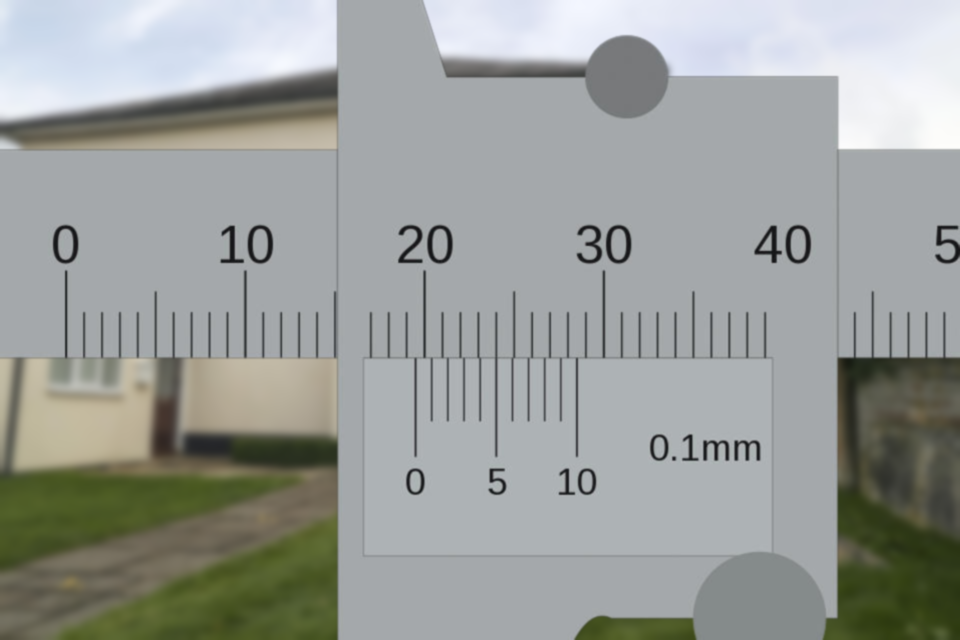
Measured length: 19.5
